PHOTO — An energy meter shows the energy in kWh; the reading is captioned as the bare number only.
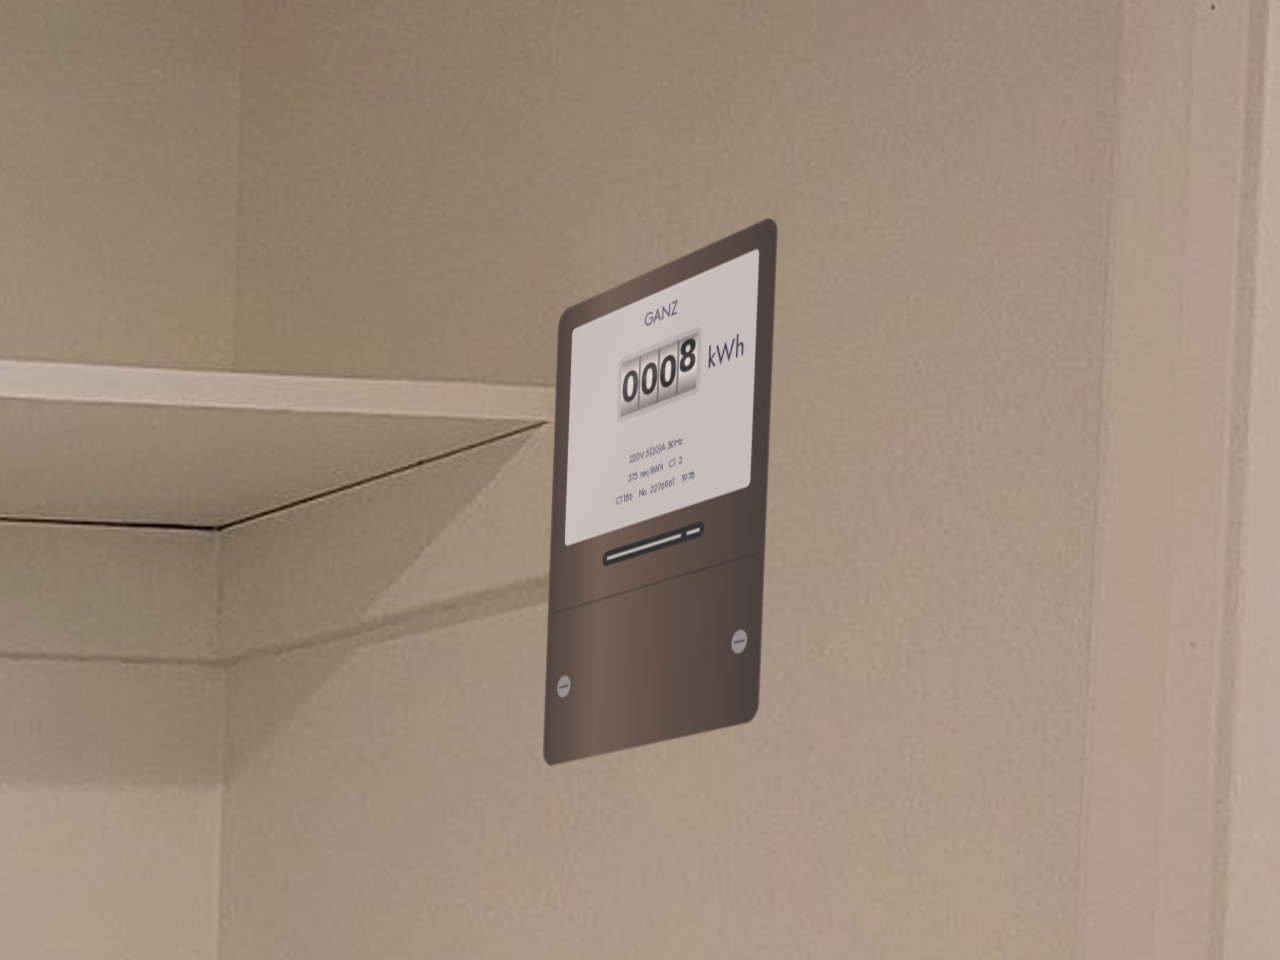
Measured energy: 8
